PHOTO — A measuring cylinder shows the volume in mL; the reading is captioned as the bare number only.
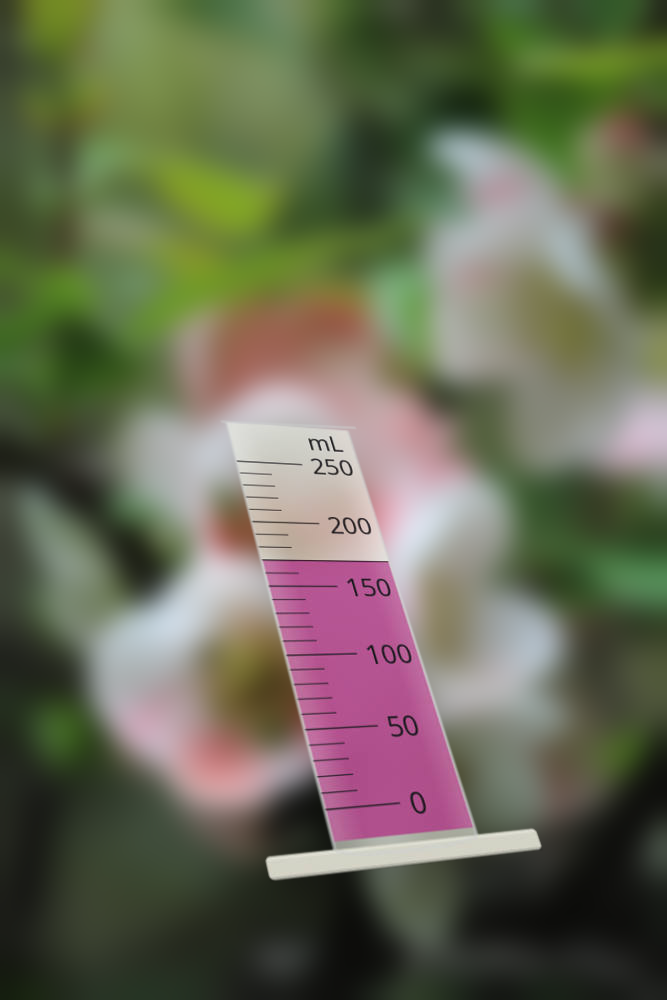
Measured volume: 170
